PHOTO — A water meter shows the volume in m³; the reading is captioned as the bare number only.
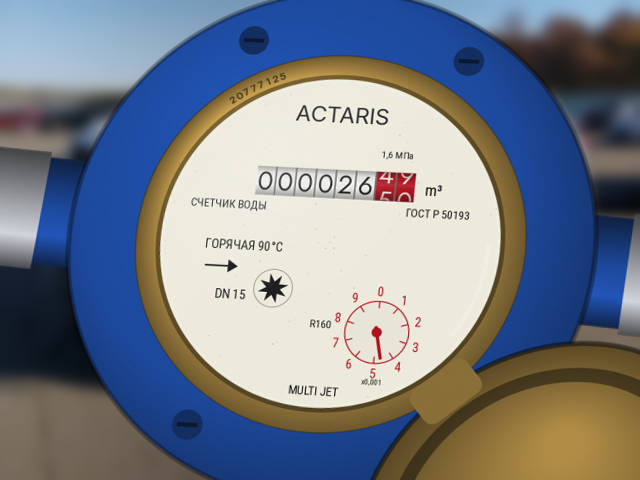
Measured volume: 26.494
